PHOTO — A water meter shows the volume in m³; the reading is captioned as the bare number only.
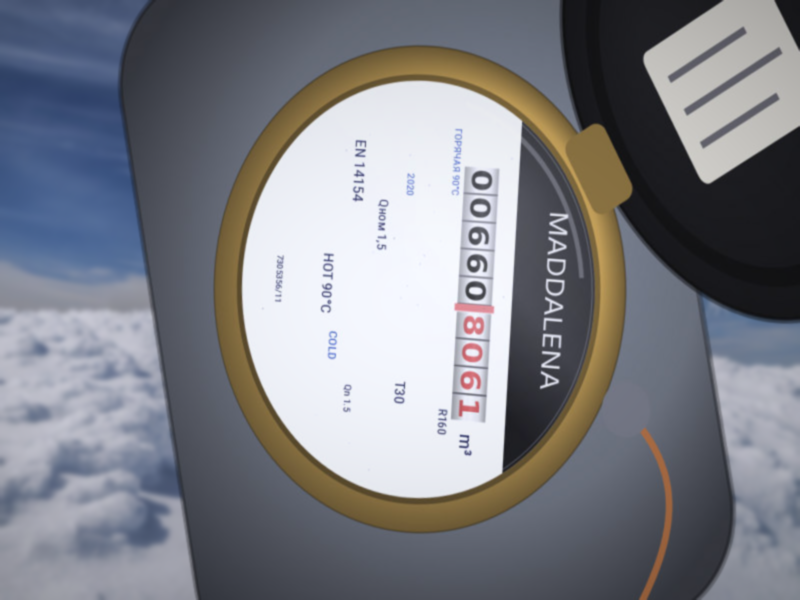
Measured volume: 660.8061
